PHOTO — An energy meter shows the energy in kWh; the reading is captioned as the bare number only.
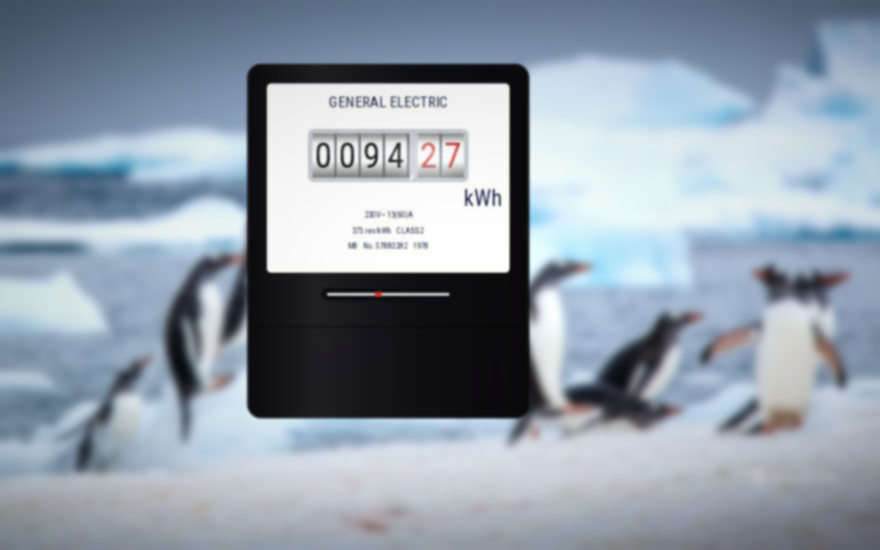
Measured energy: 94.27
